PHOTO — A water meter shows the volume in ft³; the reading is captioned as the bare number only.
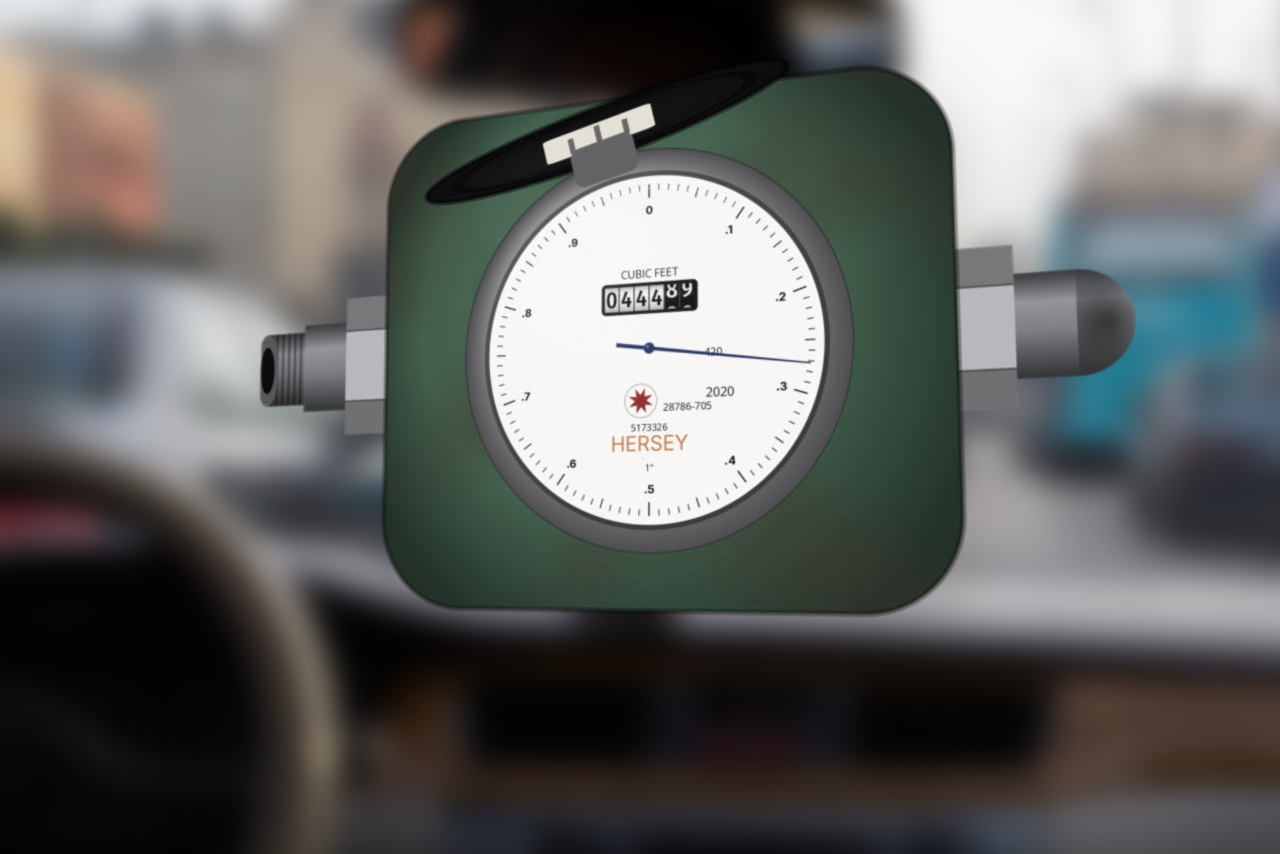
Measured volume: 44489.27
